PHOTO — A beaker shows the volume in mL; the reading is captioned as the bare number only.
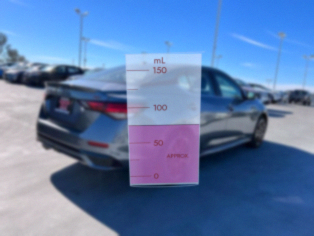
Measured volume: 75
